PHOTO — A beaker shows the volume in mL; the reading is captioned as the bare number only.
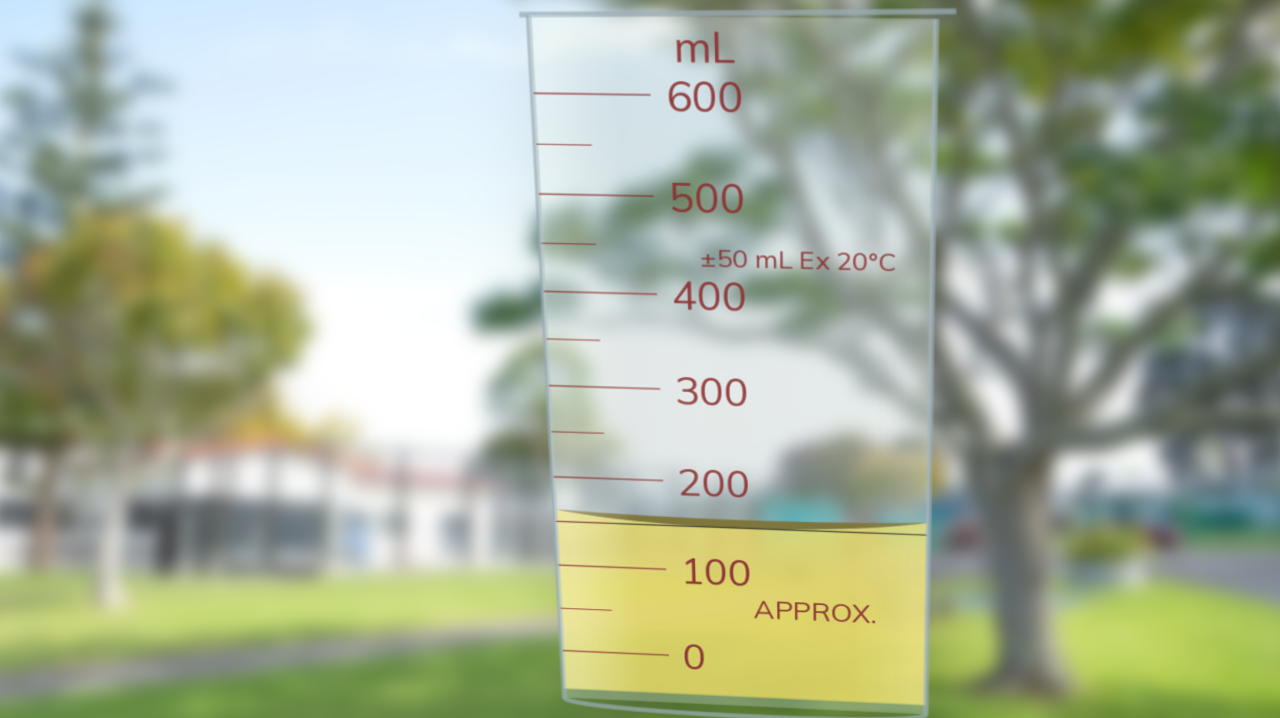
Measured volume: 150
